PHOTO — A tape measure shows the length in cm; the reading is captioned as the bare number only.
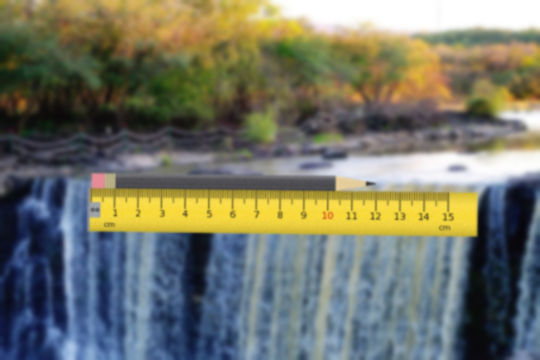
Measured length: 12
